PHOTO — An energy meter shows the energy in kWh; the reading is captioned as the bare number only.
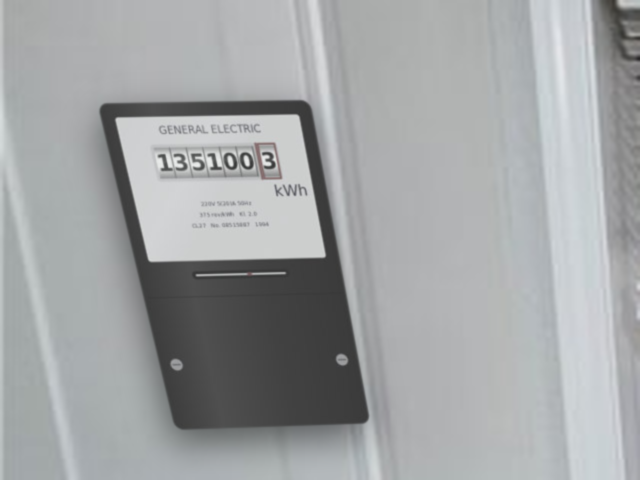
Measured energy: 135100.3
